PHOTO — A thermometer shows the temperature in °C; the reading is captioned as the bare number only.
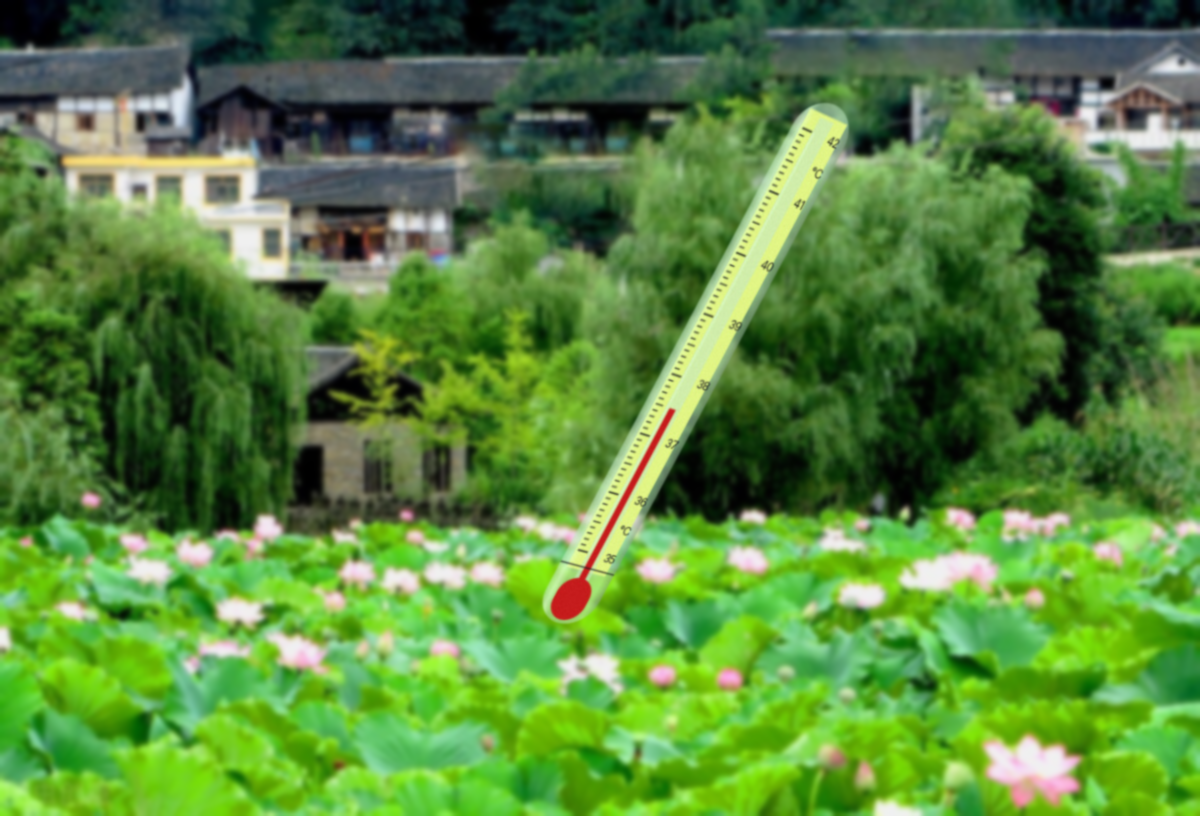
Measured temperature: 37.5
